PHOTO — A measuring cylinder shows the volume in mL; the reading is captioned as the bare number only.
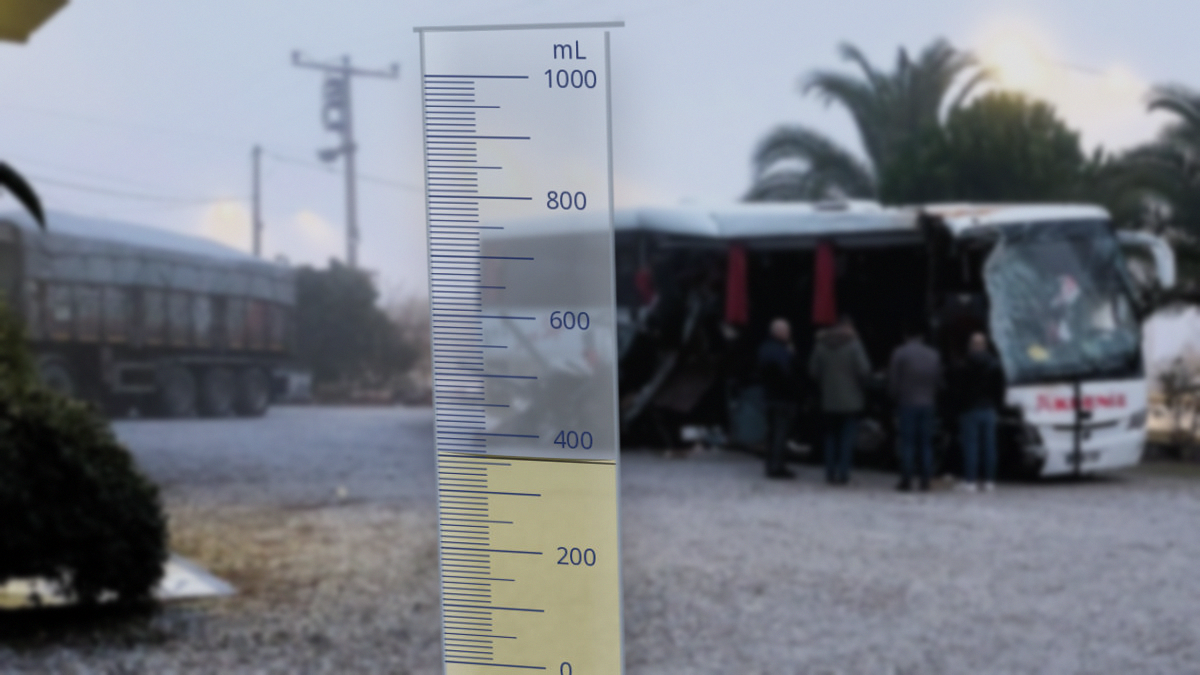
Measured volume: 360
